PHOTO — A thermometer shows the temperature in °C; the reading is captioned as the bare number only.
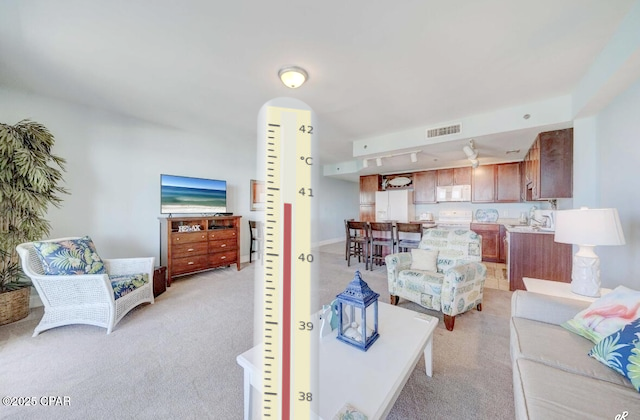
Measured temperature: 40.8
